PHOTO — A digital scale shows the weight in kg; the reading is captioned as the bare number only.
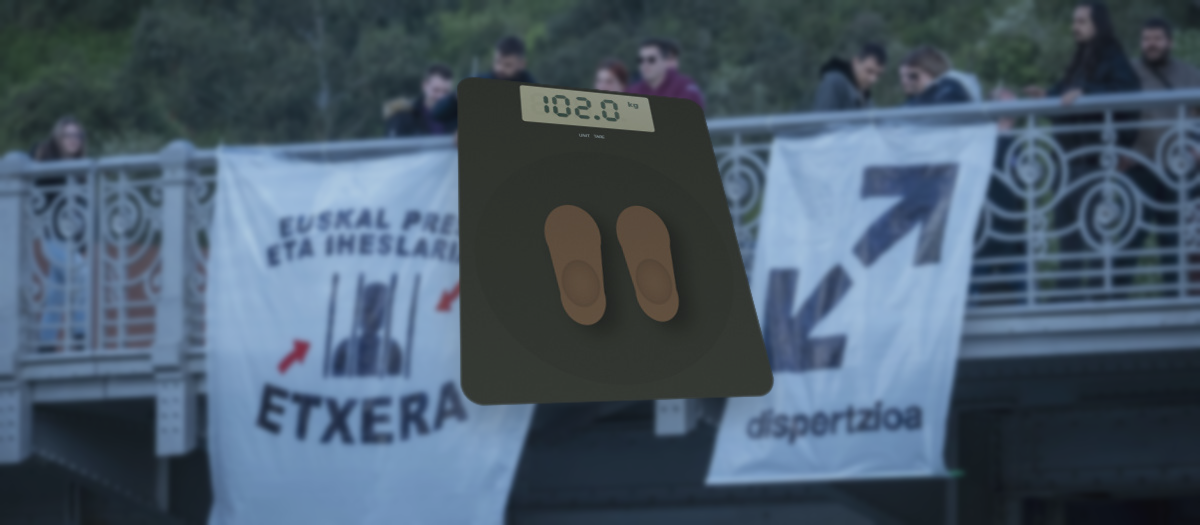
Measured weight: 102.0
